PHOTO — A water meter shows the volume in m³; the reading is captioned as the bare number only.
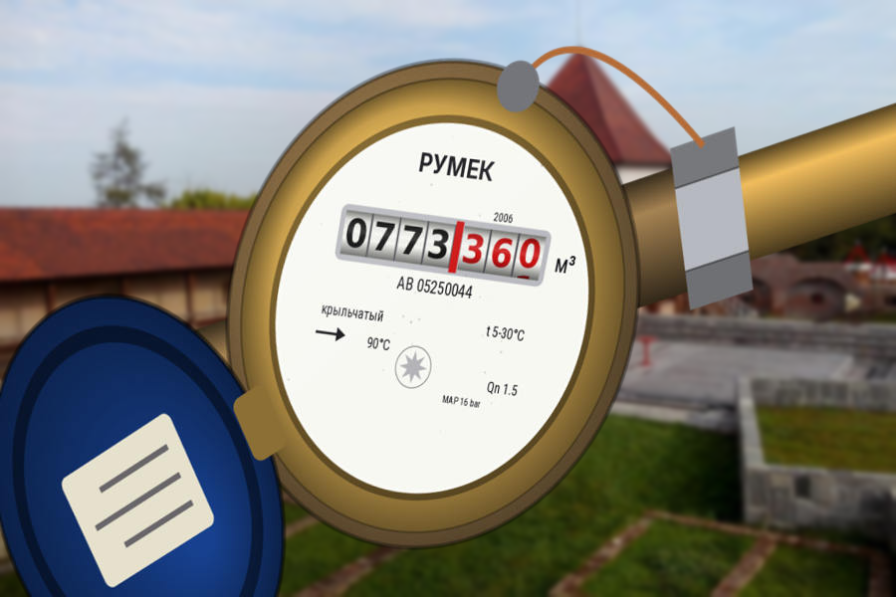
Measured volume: 773.360
